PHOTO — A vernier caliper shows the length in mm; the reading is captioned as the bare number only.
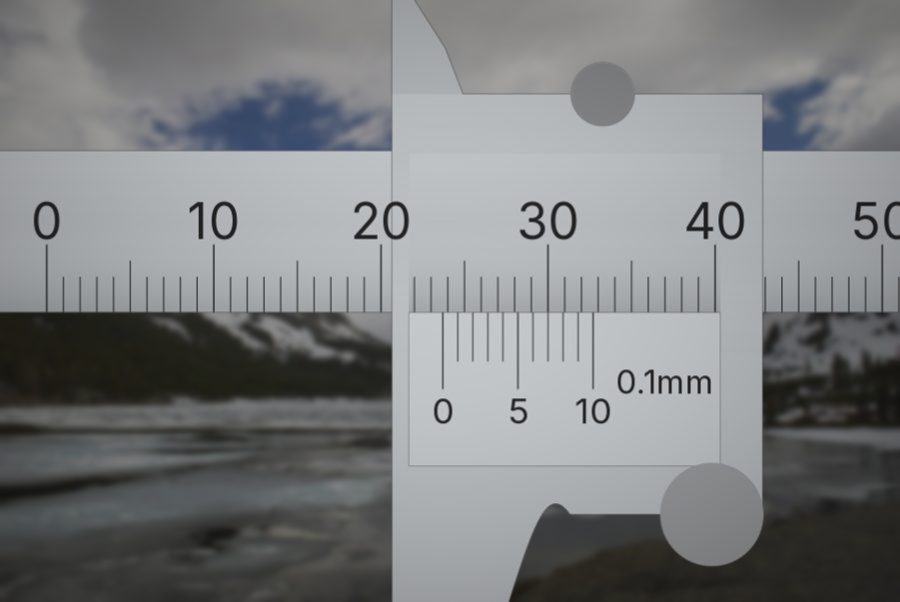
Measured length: 23.7
